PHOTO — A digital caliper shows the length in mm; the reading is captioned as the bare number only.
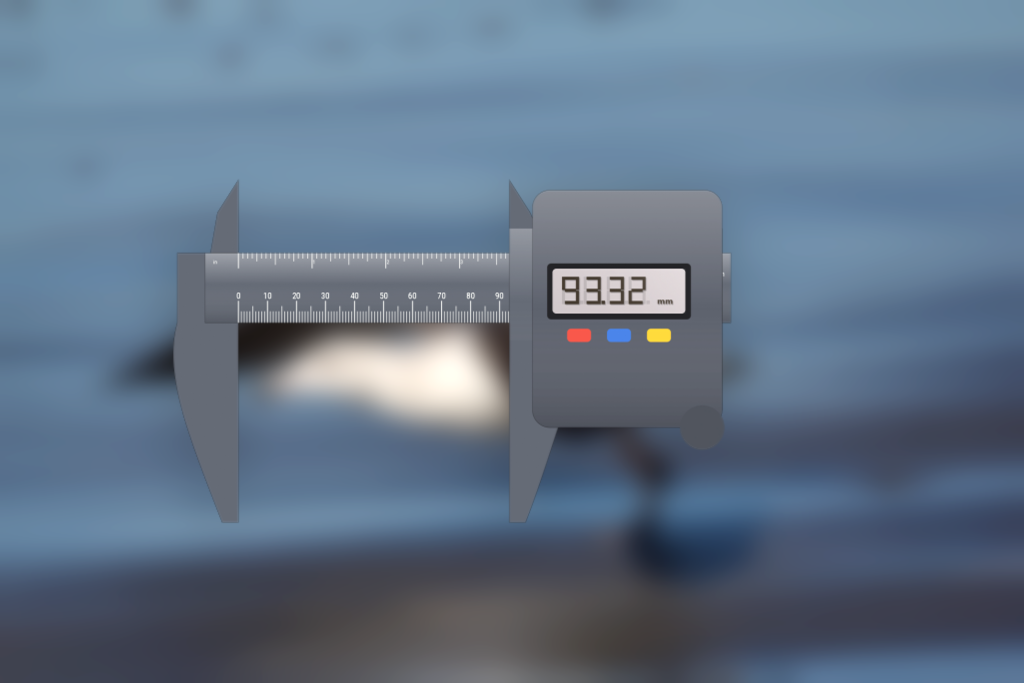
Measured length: 93.32
